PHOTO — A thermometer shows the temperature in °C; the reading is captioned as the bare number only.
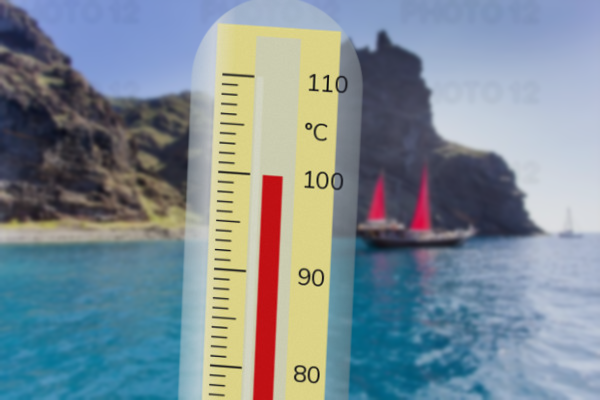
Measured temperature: 100
